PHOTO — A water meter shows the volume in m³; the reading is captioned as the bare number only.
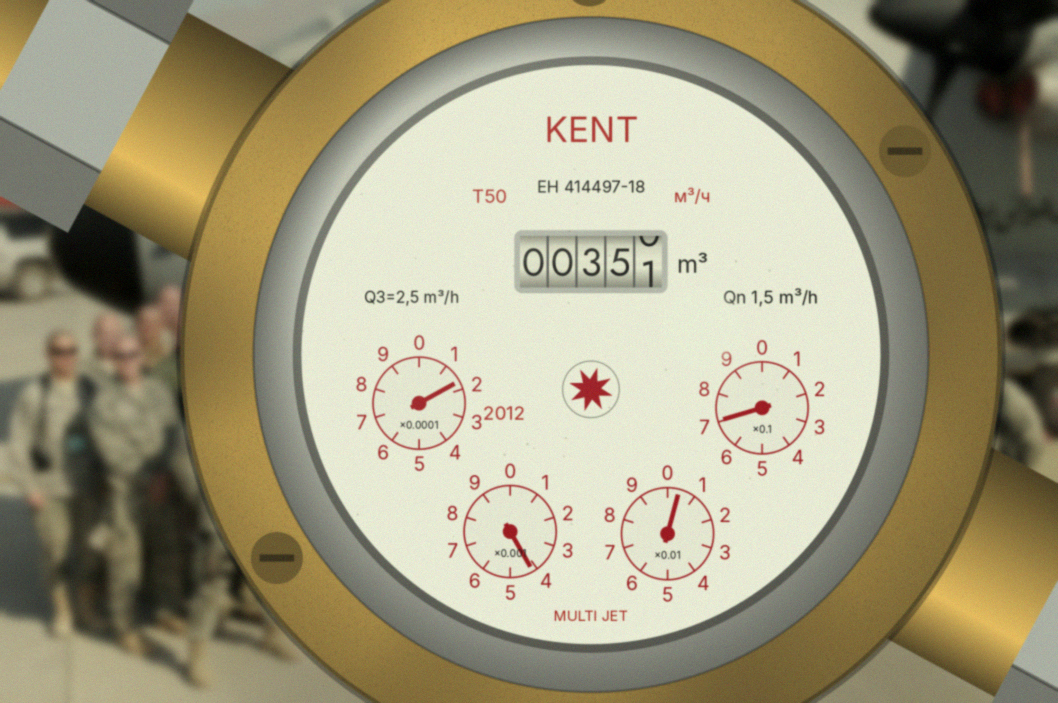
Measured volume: 350.7041
